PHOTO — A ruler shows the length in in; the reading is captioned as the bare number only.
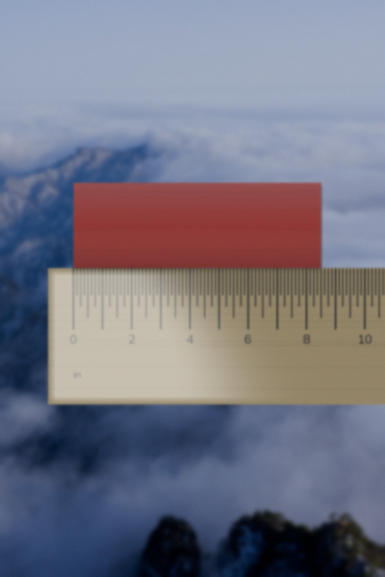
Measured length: 8.5
